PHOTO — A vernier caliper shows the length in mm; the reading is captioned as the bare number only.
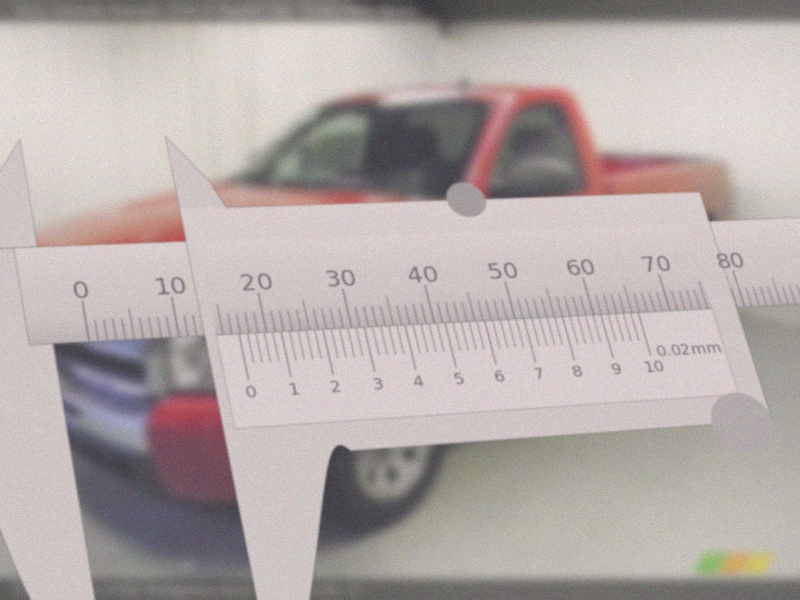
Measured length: 16.8
